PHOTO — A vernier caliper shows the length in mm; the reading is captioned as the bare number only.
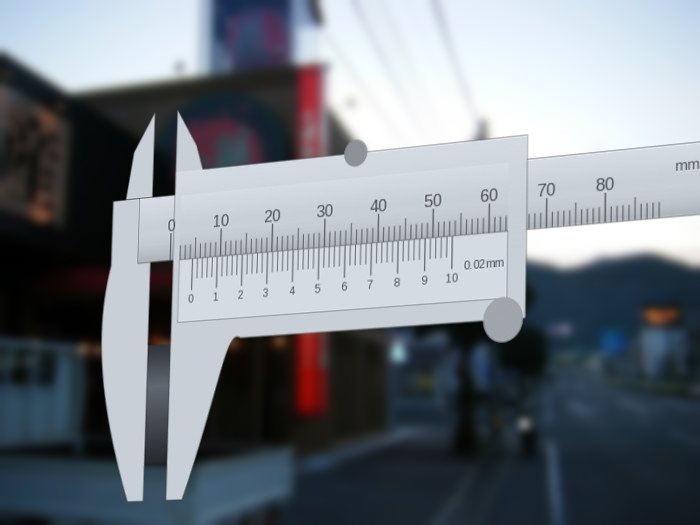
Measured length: 4.5
